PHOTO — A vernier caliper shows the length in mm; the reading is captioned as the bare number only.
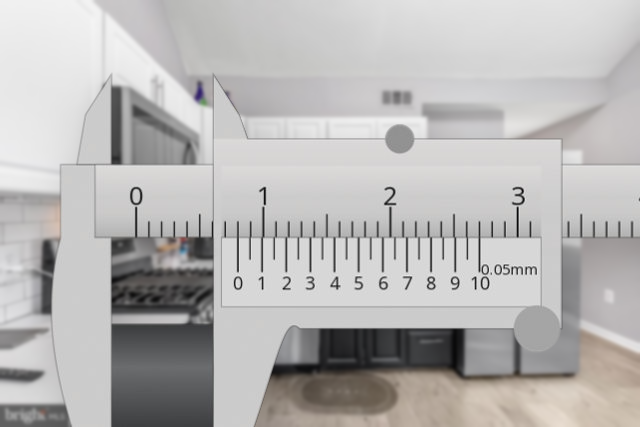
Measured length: 8.0
